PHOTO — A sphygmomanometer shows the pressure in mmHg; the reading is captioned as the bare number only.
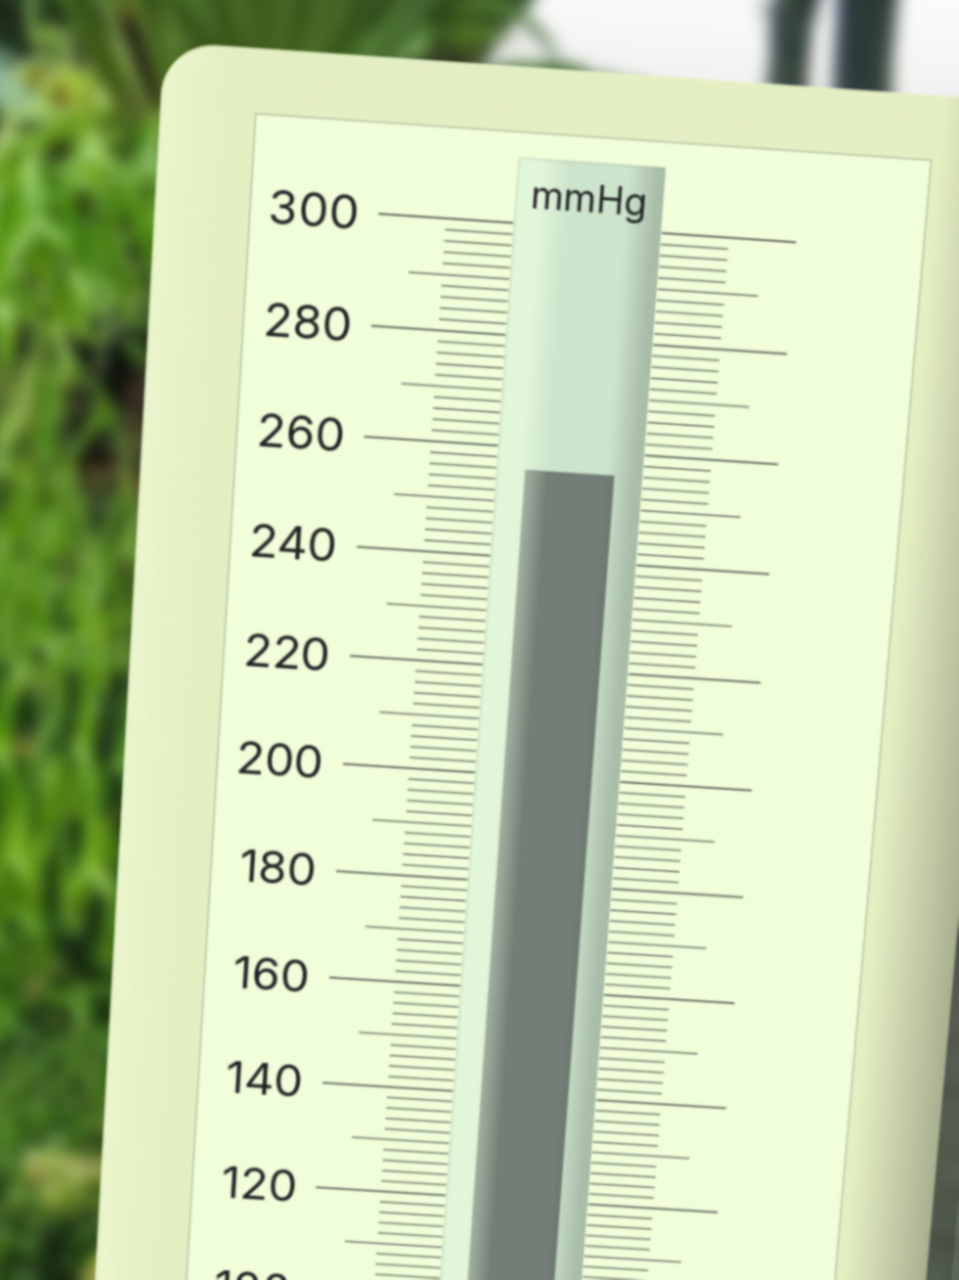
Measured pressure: 256
